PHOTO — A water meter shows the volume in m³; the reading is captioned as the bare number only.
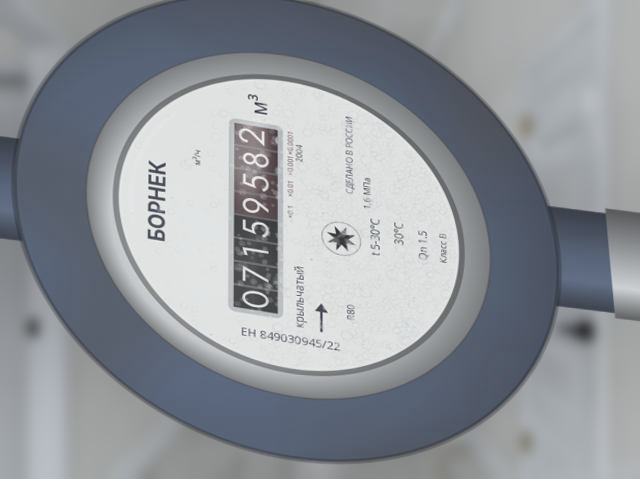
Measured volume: 715.9582
